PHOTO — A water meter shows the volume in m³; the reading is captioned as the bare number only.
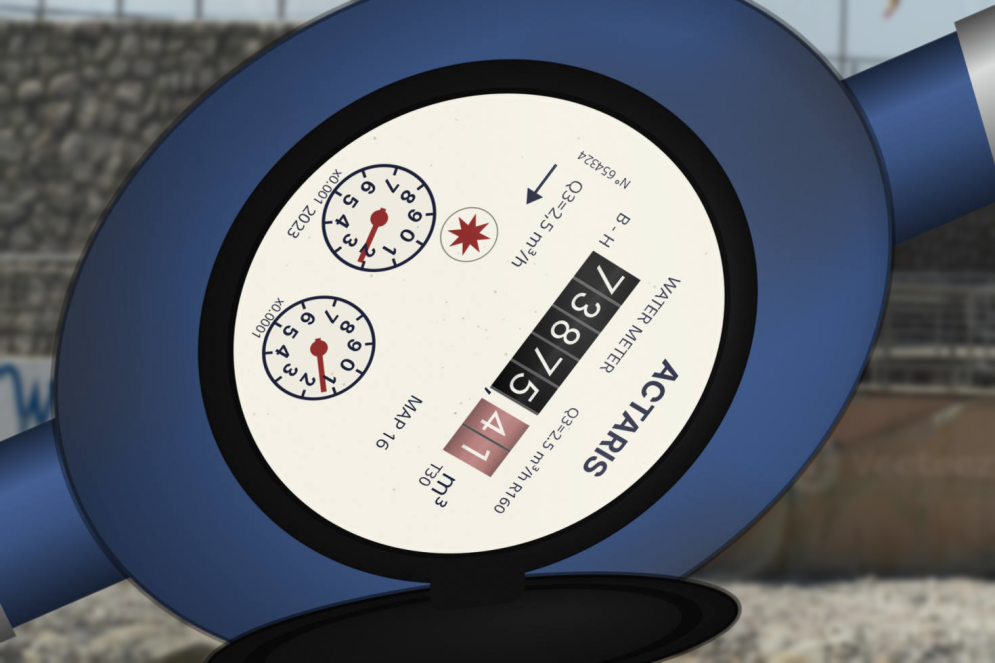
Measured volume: 73875.4121
